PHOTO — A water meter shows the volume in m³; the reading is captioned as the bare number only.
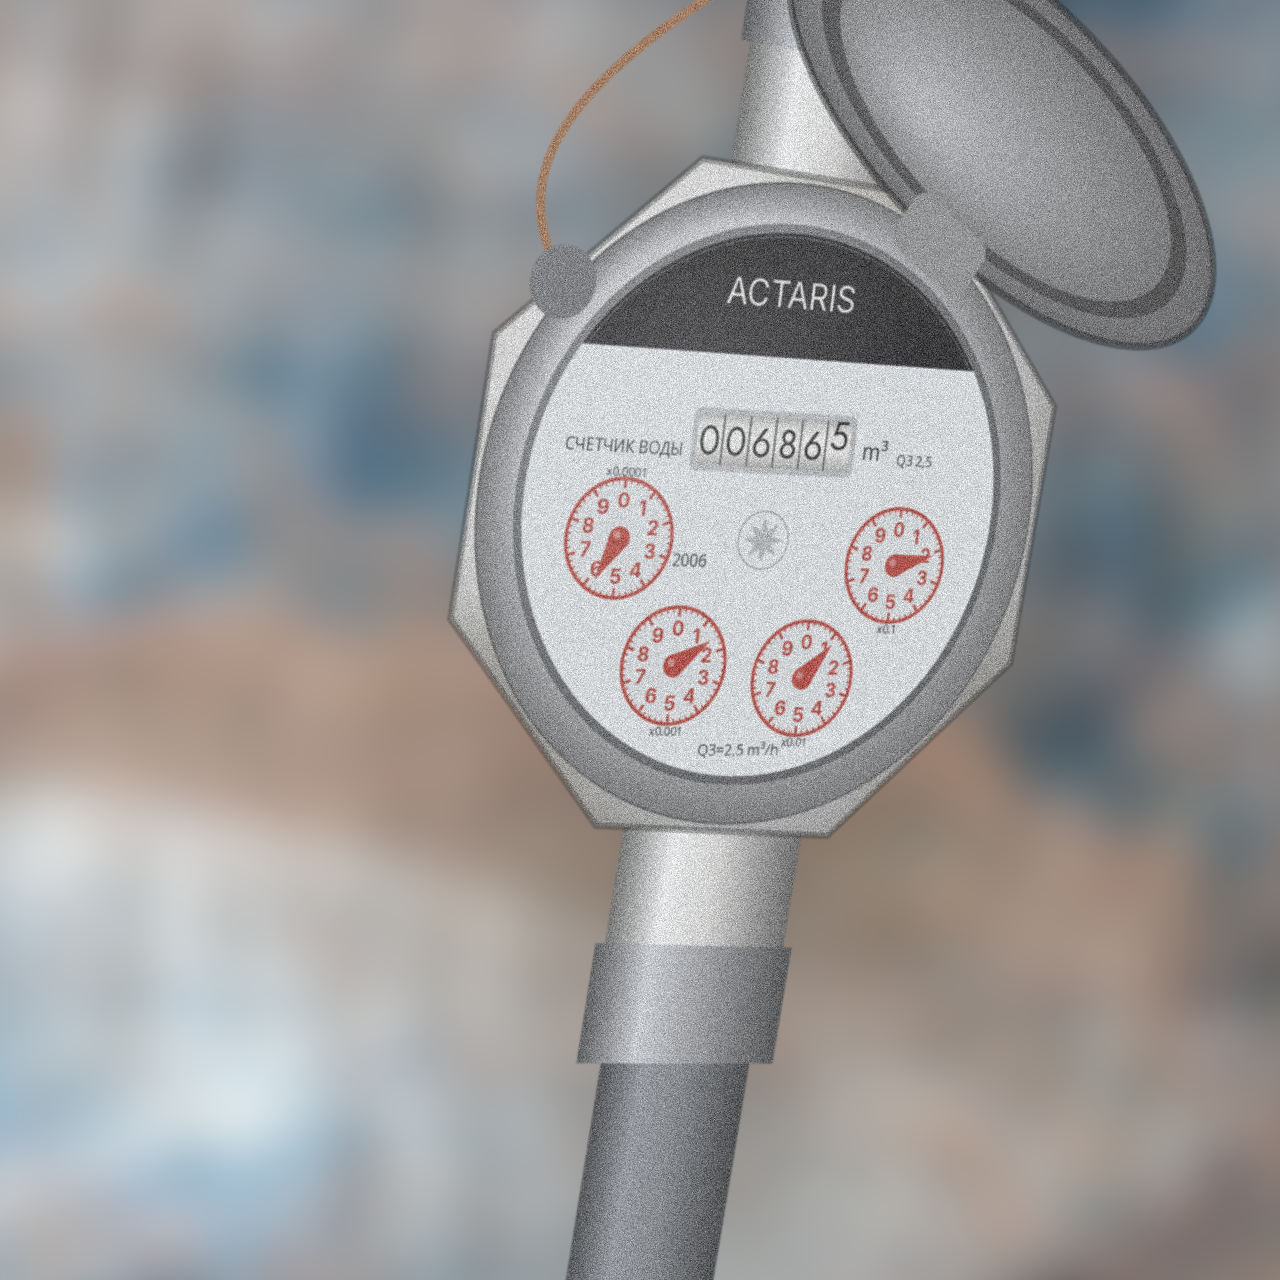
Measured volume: 6865.2115
